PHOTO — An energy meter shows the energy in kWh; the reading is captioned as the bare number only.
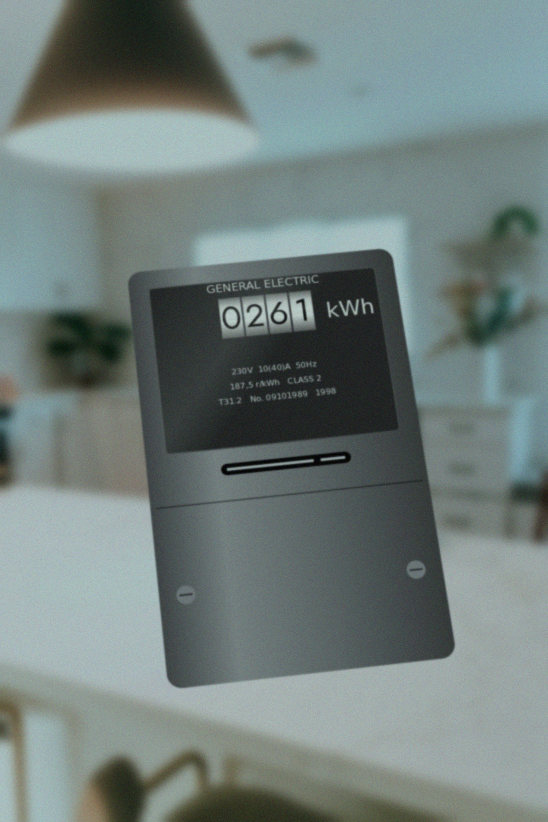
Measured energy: 261
